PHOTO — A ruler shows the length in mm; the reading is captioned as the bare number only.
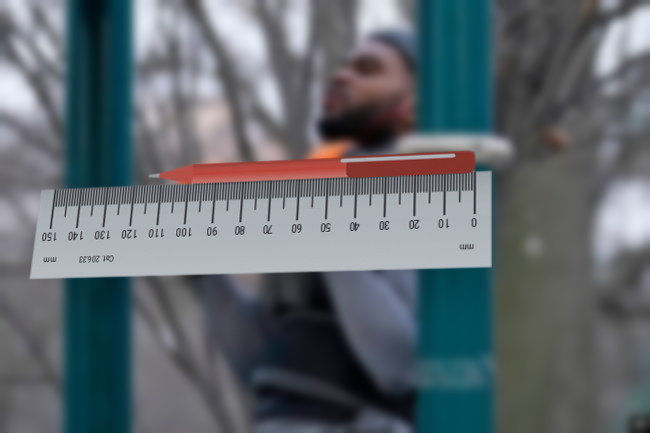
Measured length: 115
